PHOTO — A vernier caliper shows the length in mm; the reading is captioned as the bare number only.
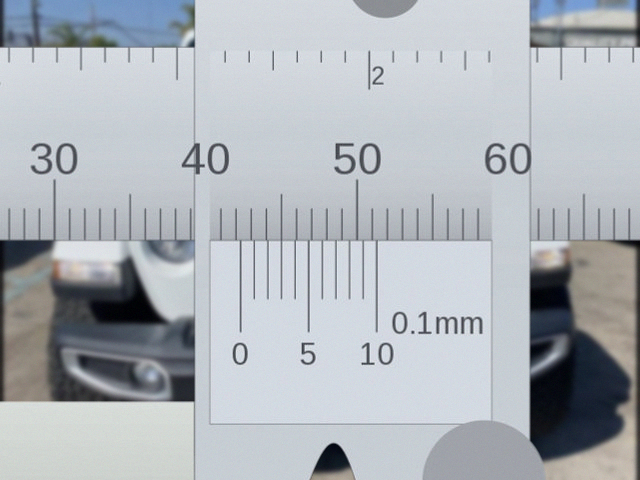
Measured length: 42.3
